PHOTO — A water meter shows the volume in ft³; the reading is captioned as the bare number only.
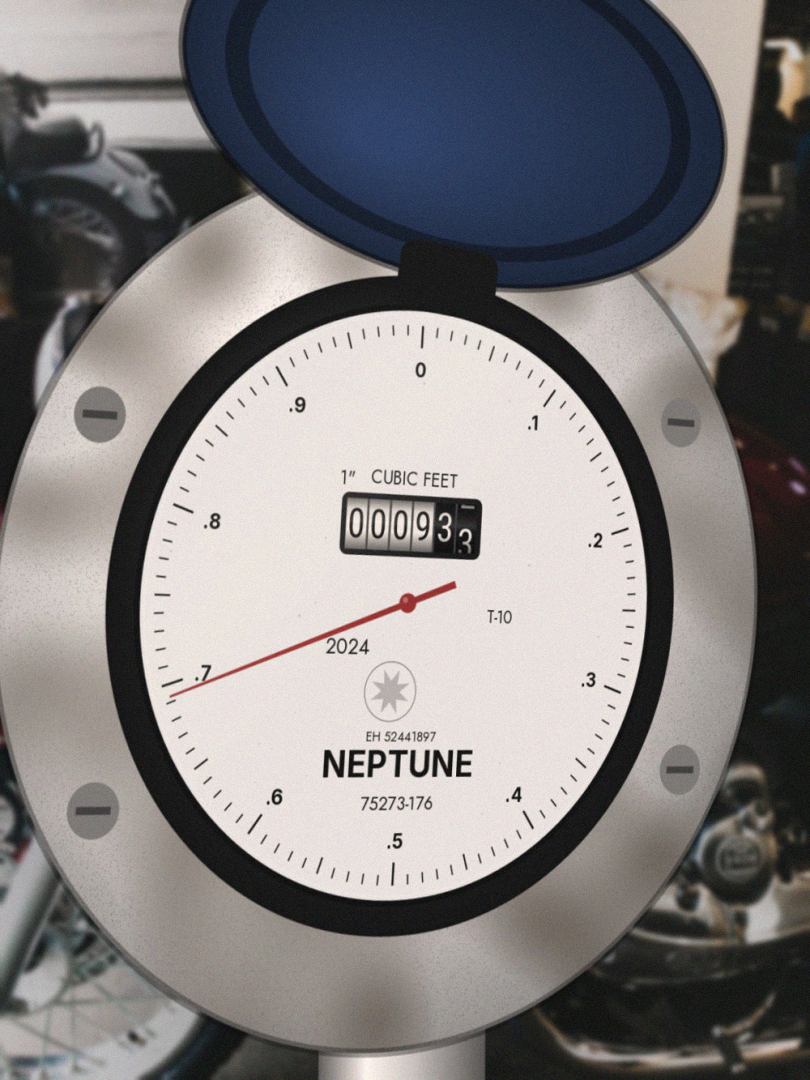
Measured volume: 932.69
